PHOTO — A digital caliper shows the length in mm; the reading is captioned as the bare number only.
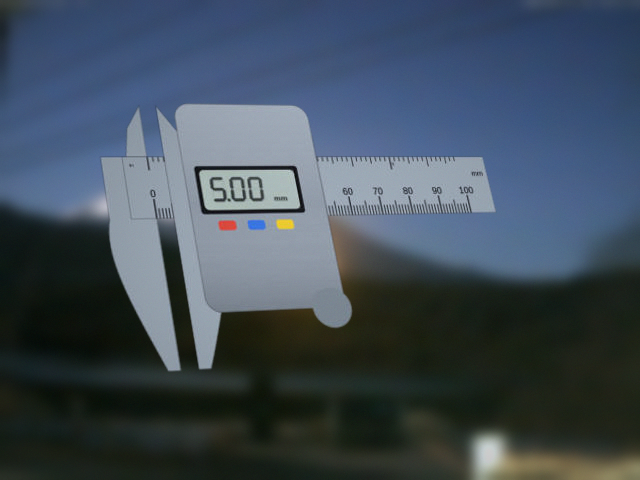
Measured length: 5.00
